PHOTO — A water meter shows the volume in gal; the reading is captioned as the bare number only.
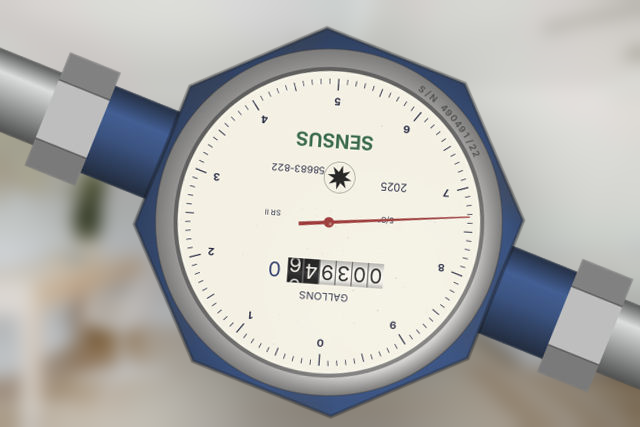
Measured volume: 39457.3
